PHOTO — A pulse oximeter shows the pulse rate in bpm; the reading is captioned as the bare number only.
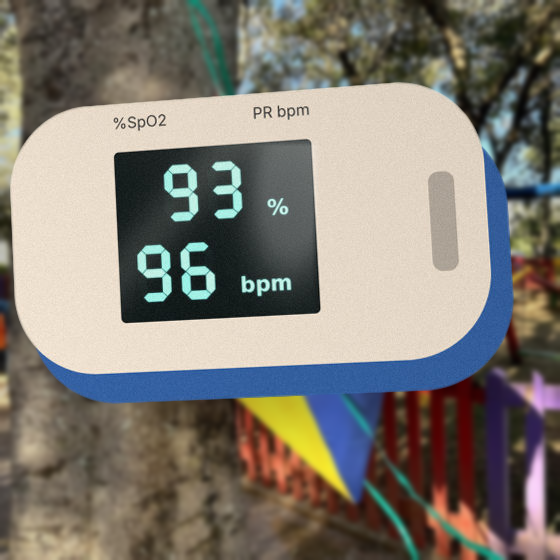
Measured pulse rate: 96
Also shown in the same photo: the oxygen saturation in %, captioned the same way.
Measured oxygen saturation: 93
